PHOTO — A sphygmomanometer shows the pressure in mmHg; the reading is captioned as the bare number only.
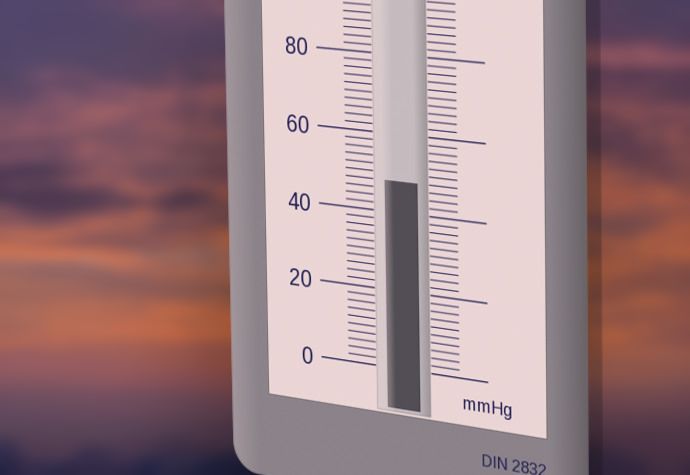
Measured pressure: 48
